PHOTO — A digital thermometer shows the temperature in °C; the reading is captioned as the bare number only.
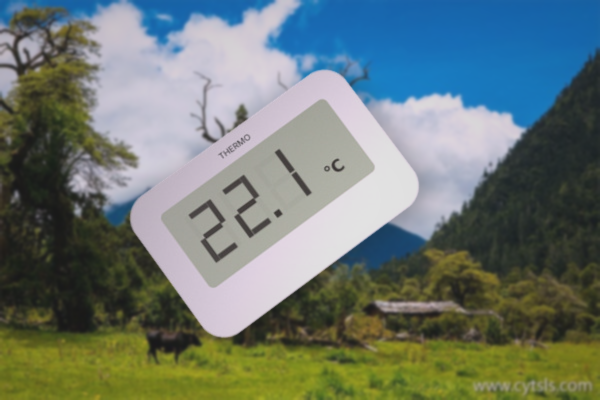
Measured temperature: 22.1
